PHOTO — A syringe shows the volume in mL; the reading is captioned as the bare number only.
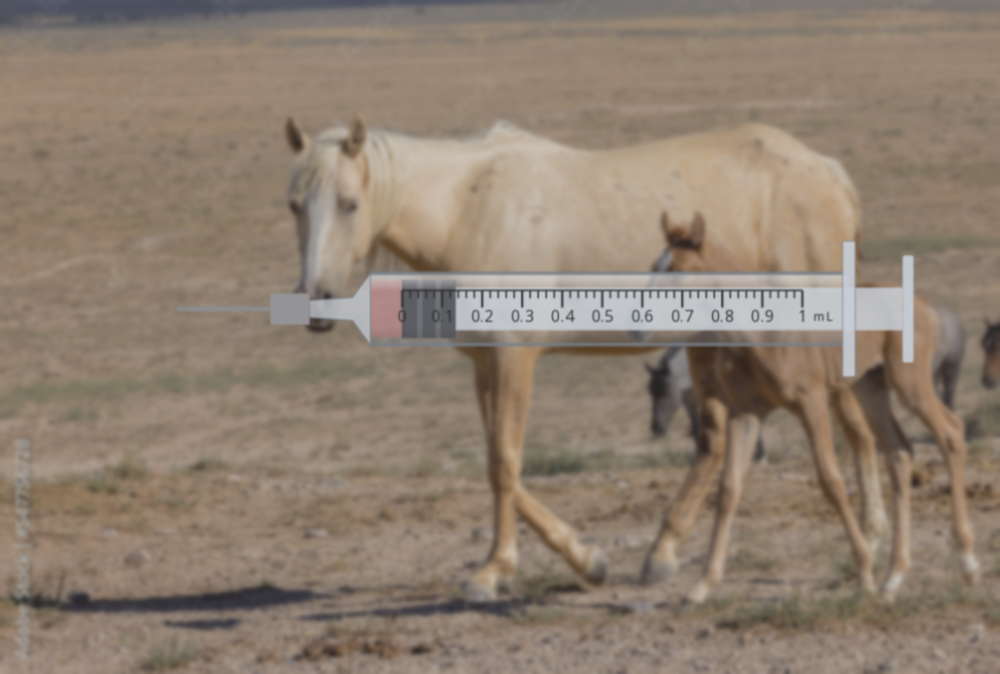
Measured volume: 0
